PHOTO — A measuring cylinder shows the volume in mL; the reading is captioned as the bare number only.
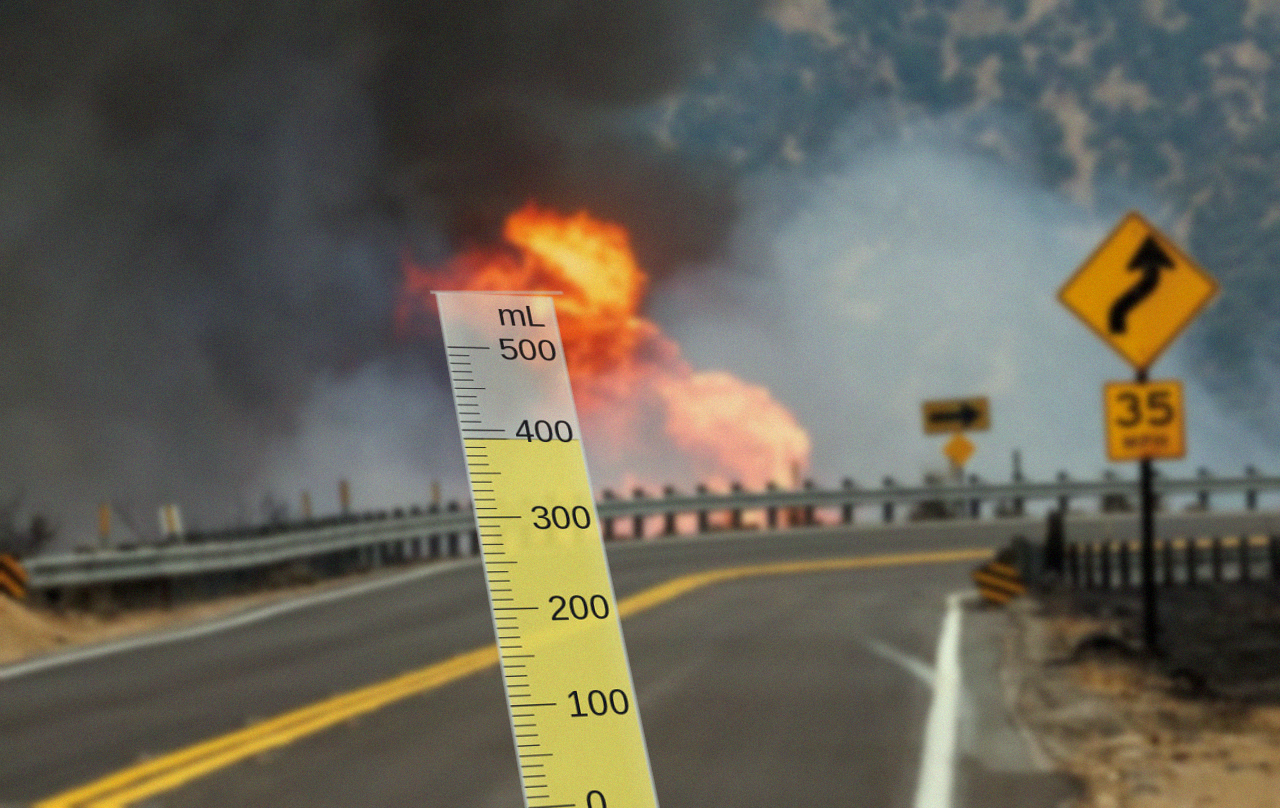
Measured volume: 390
